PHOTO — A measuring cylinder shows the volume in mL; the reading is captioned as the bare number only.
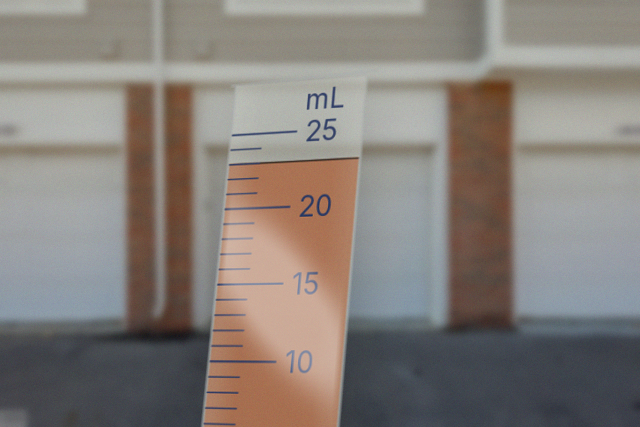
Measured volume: 23
